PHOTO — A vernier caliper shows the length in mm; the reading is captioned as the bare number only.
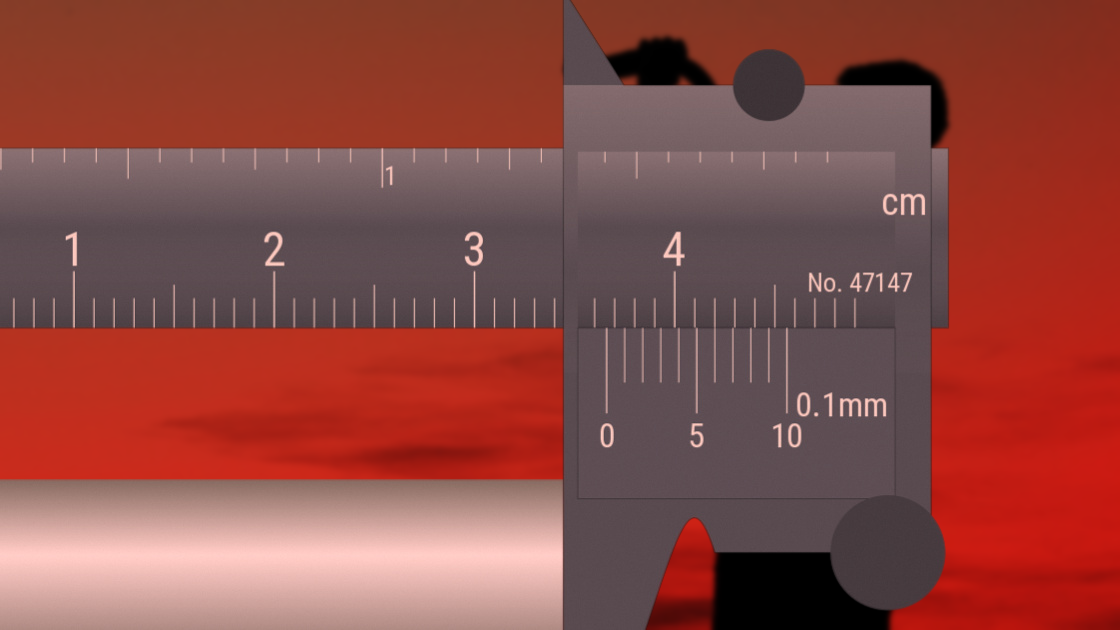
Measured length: 36.6
